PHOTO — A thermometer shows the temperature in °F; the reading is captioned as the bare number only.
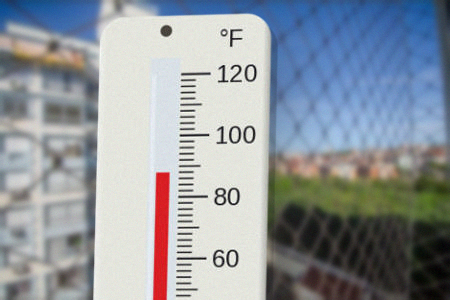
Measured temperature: 88
